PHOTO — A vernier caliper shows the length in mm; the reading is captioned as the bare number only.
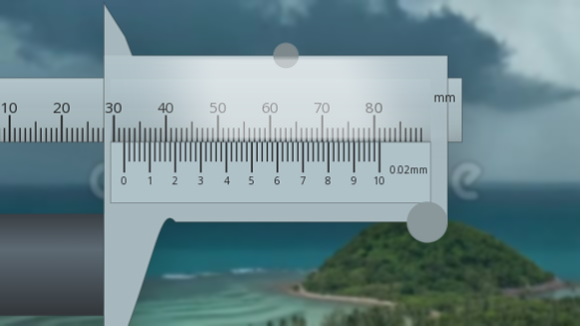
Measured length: 32.0
